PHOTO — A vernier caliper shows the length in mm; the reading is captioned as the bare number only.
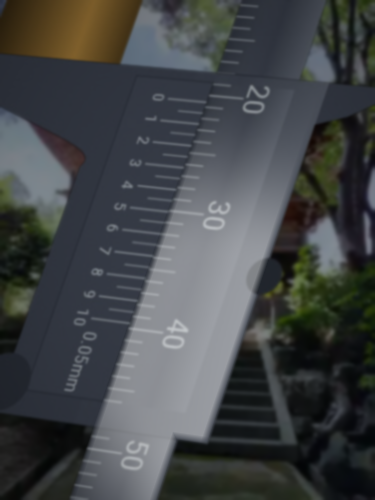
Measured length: 20.6
